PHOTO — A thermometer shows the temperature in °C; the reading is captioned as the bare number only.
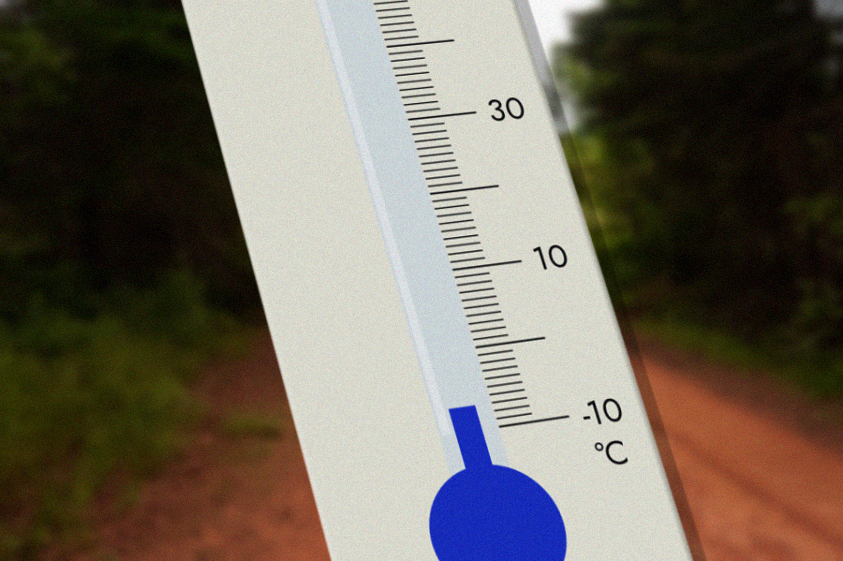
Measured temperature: -7
